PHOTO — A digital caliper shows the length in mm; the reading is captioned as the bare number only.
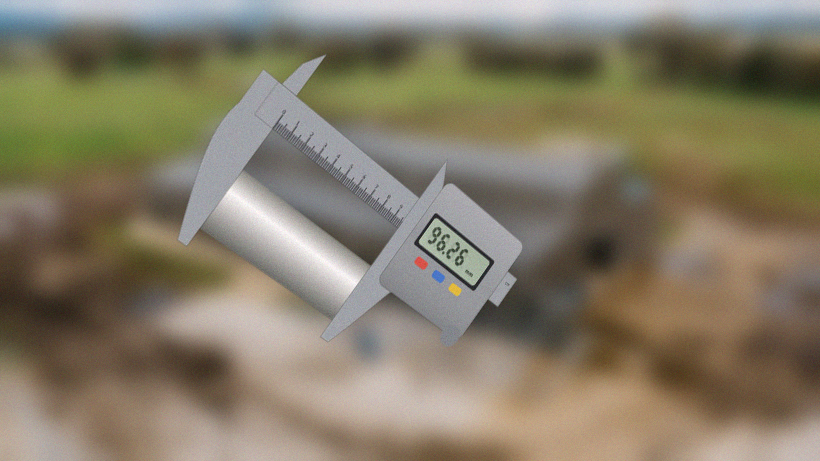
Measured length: 96.26
